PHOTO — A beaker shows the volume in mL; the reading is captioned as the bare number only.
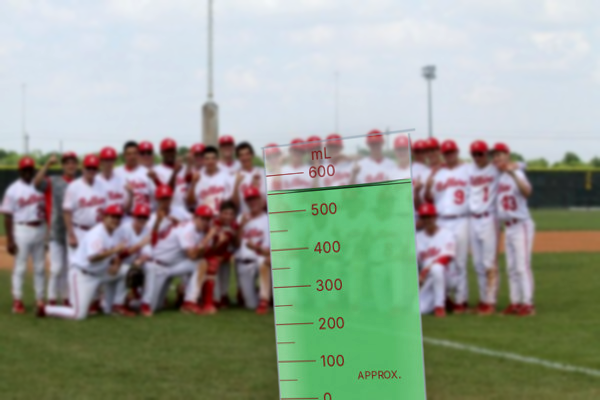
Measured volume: 550
